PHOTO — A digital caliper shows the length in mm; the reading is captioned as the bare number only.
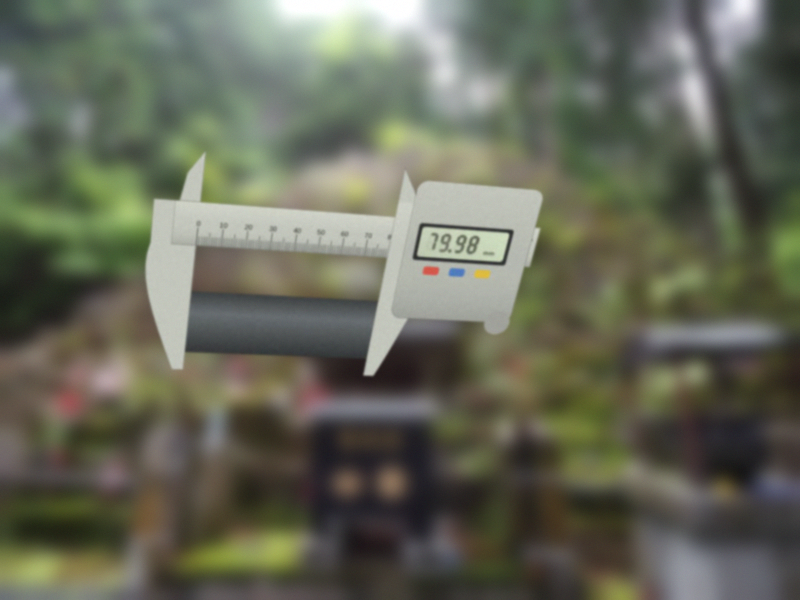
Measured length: 79.98
